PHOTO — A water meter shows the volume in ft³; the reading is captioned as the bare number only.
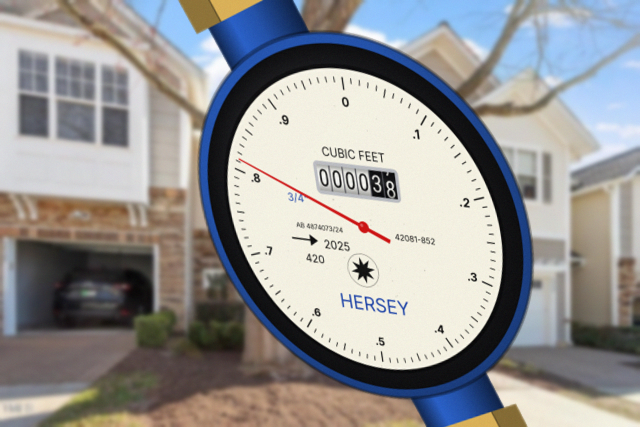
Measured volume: 37.81
